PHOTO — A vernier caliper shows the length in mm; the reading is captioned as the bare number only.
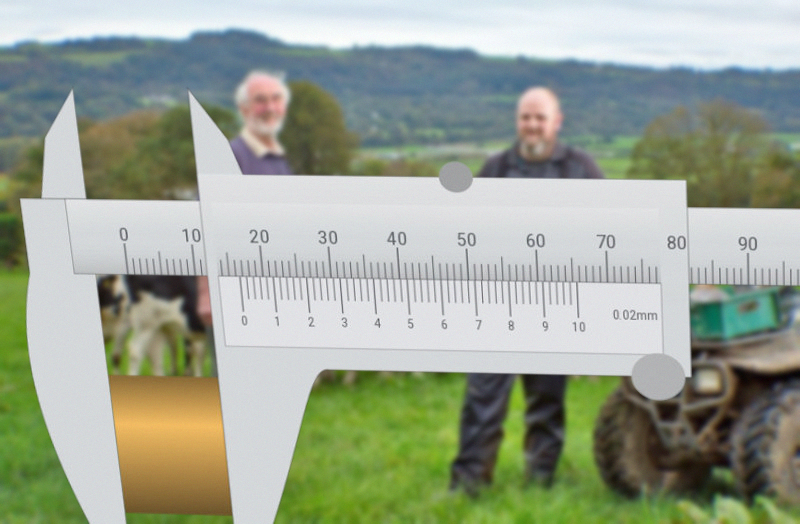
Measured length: 16.6
